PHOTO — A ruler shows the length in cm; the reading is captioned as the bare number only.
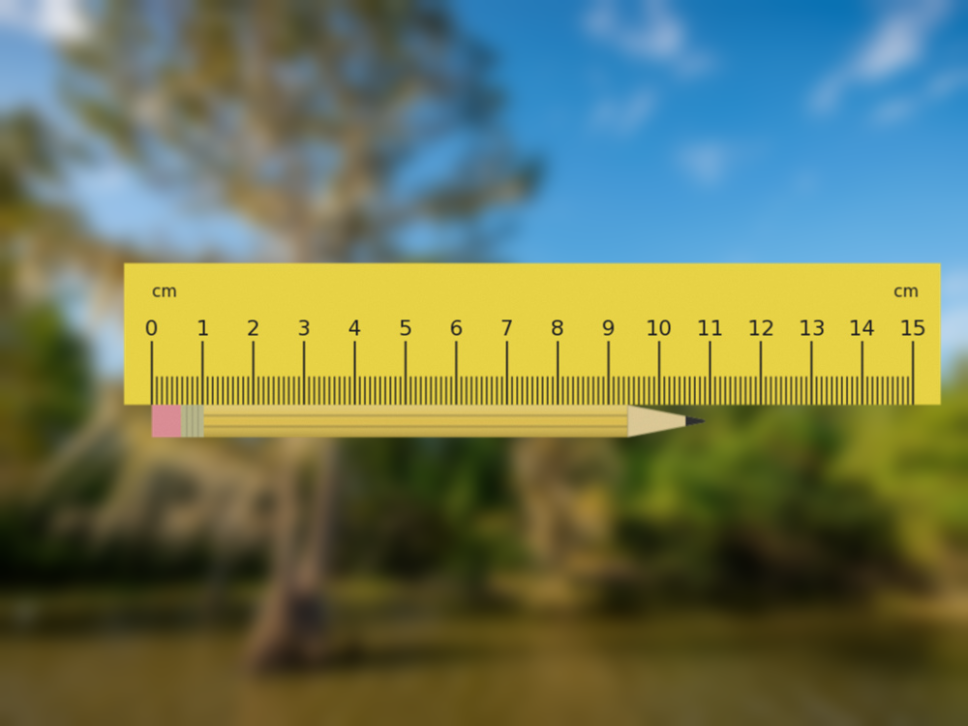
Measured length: 10.9
